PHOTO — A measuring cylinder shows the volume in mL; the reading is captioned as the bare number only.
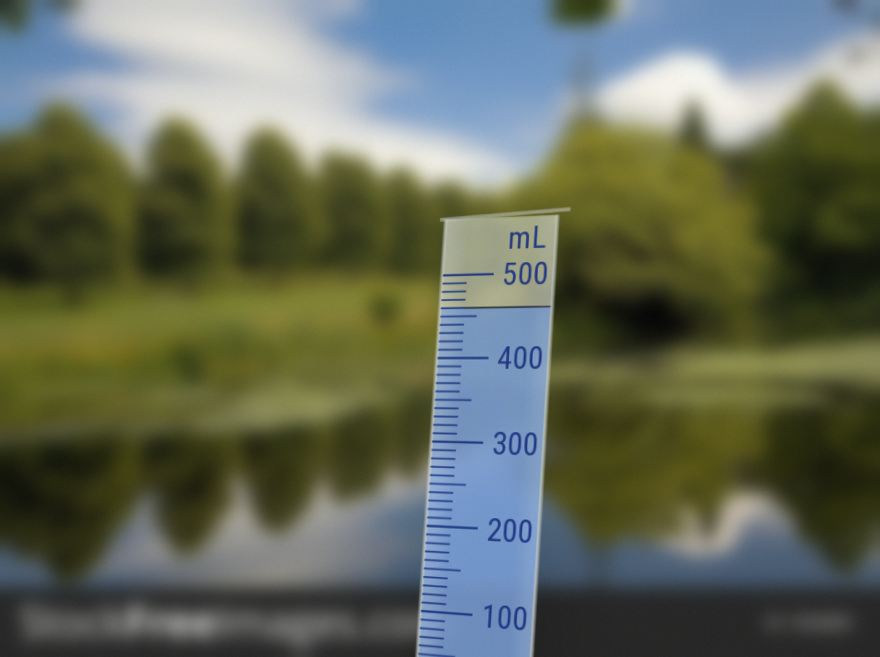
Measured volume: 460
